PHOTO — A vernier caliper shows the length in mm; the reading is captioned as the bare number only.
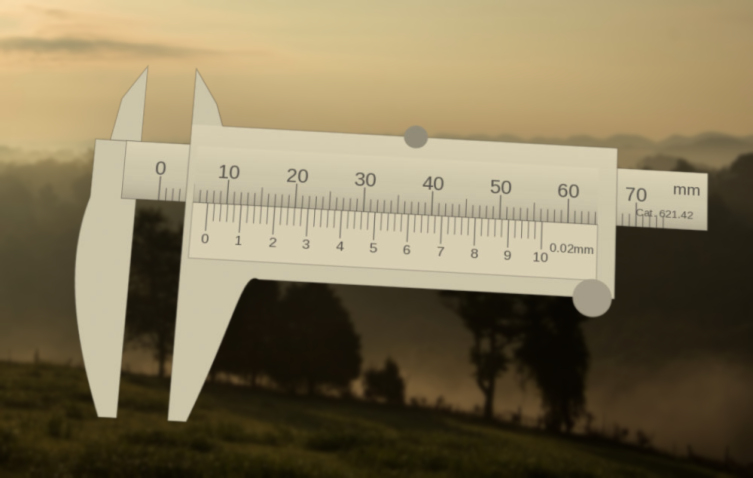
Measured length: 7.2
